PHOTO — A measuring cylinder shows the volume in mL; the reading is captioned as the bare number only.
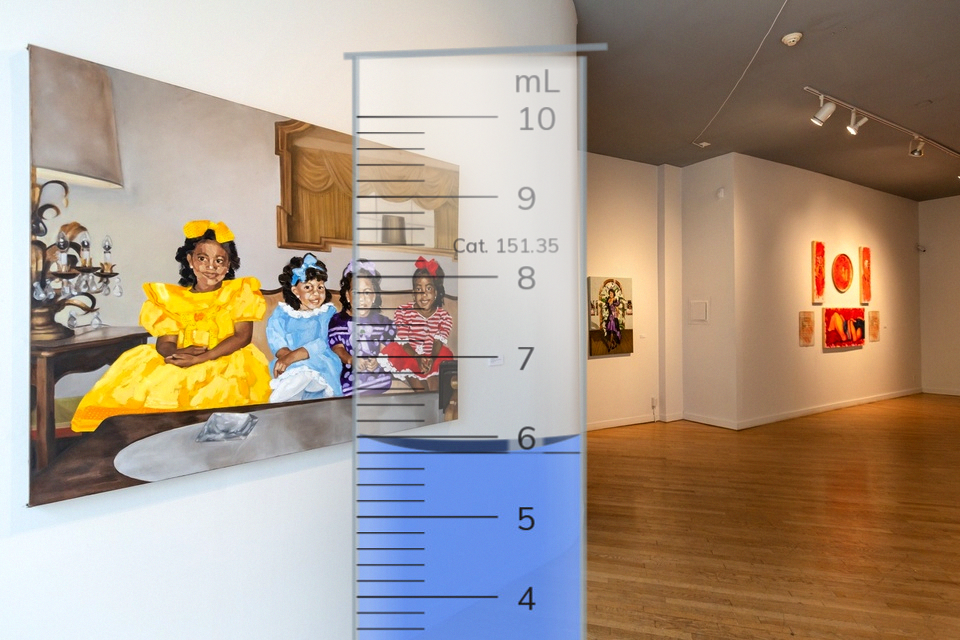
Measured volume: 5.8
